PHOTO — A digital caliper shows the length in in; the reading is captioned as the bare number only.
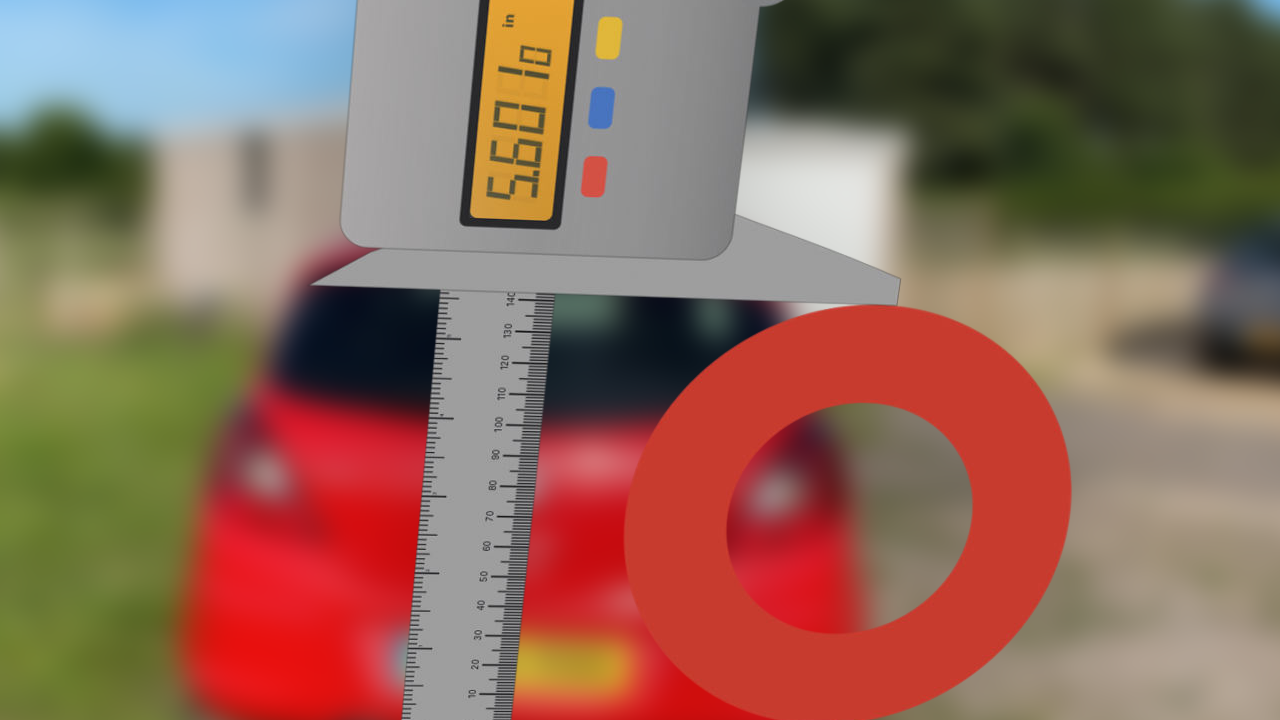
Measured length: 5.6010
